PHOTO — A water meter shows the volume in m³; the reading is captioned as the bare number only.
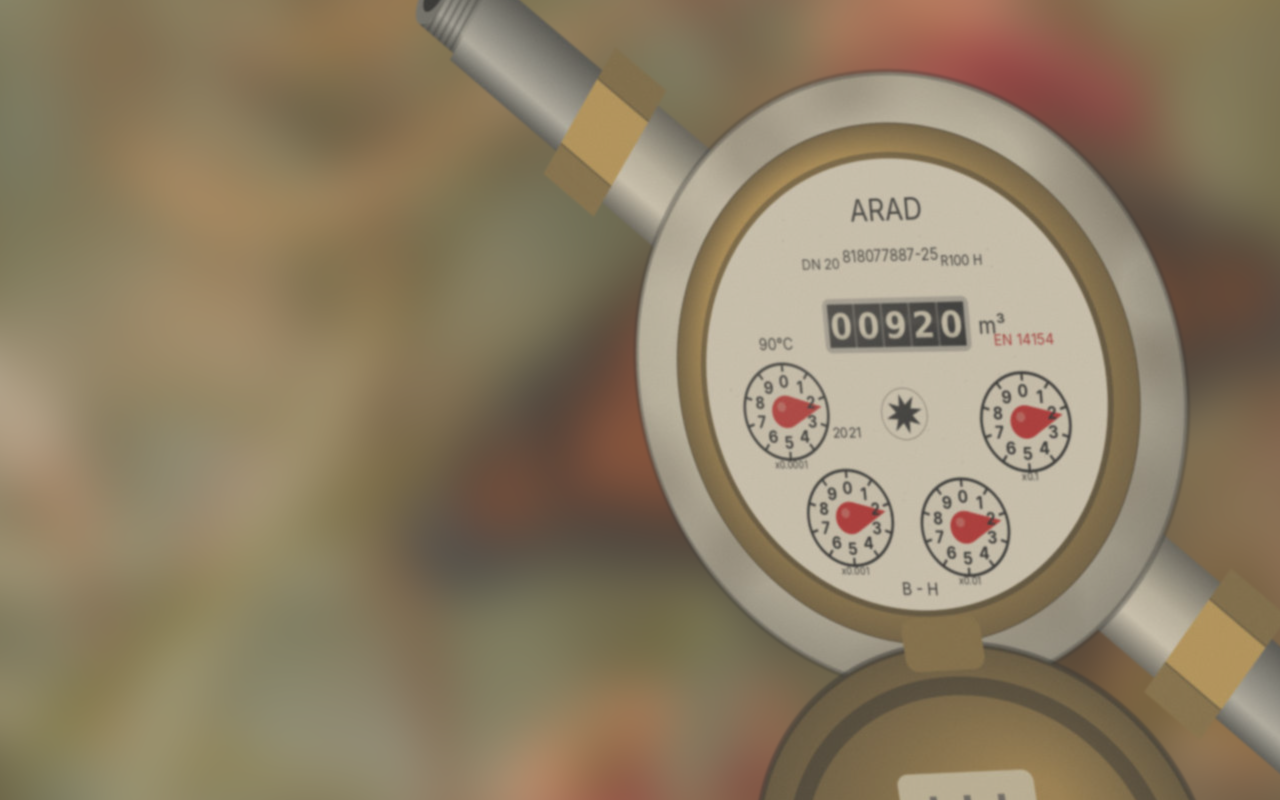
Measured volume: 920.2222
